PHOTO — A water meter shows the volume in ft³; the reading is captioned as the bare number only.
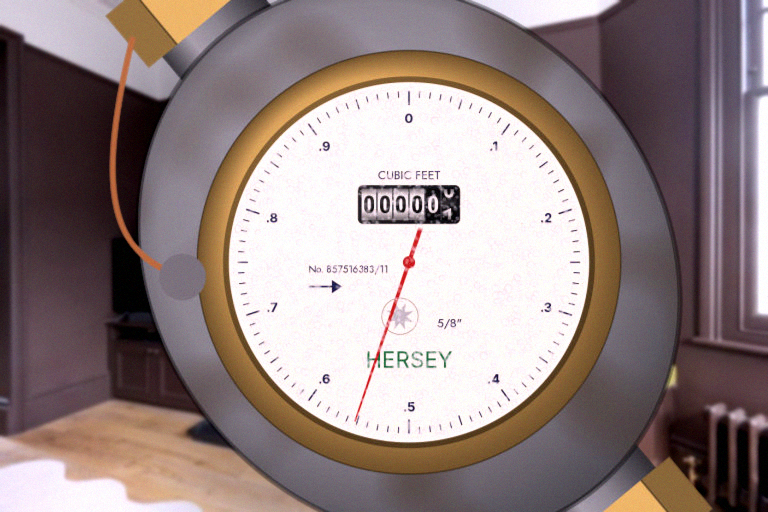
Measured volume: 0.55
